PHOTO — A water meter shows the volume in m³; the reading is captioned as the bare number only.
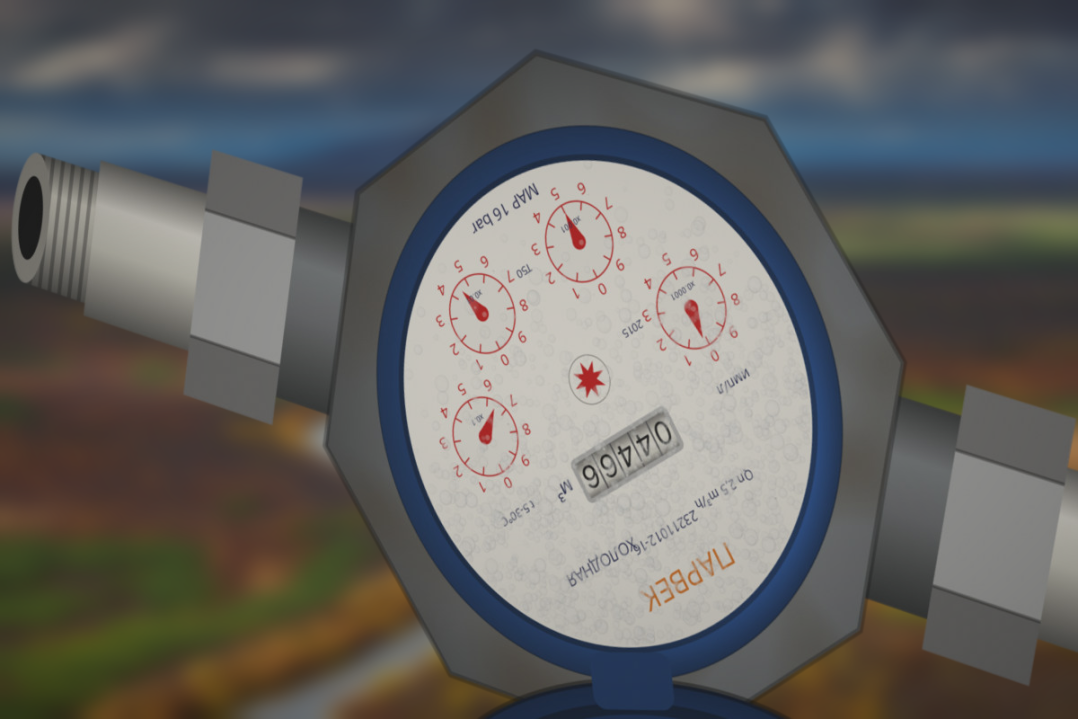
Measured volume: 4466.6450
